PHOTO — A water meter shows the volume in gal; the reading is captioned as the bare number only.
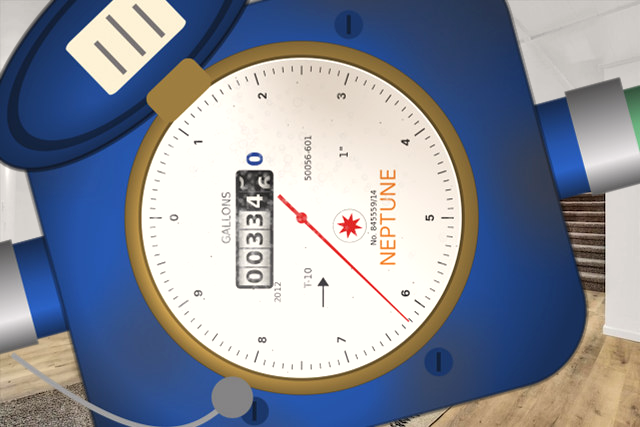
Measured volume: 33456.2
